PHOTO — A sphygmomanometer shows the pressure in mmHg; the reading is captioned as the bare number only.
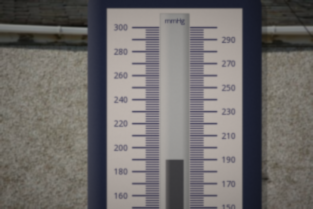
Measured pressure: 190
